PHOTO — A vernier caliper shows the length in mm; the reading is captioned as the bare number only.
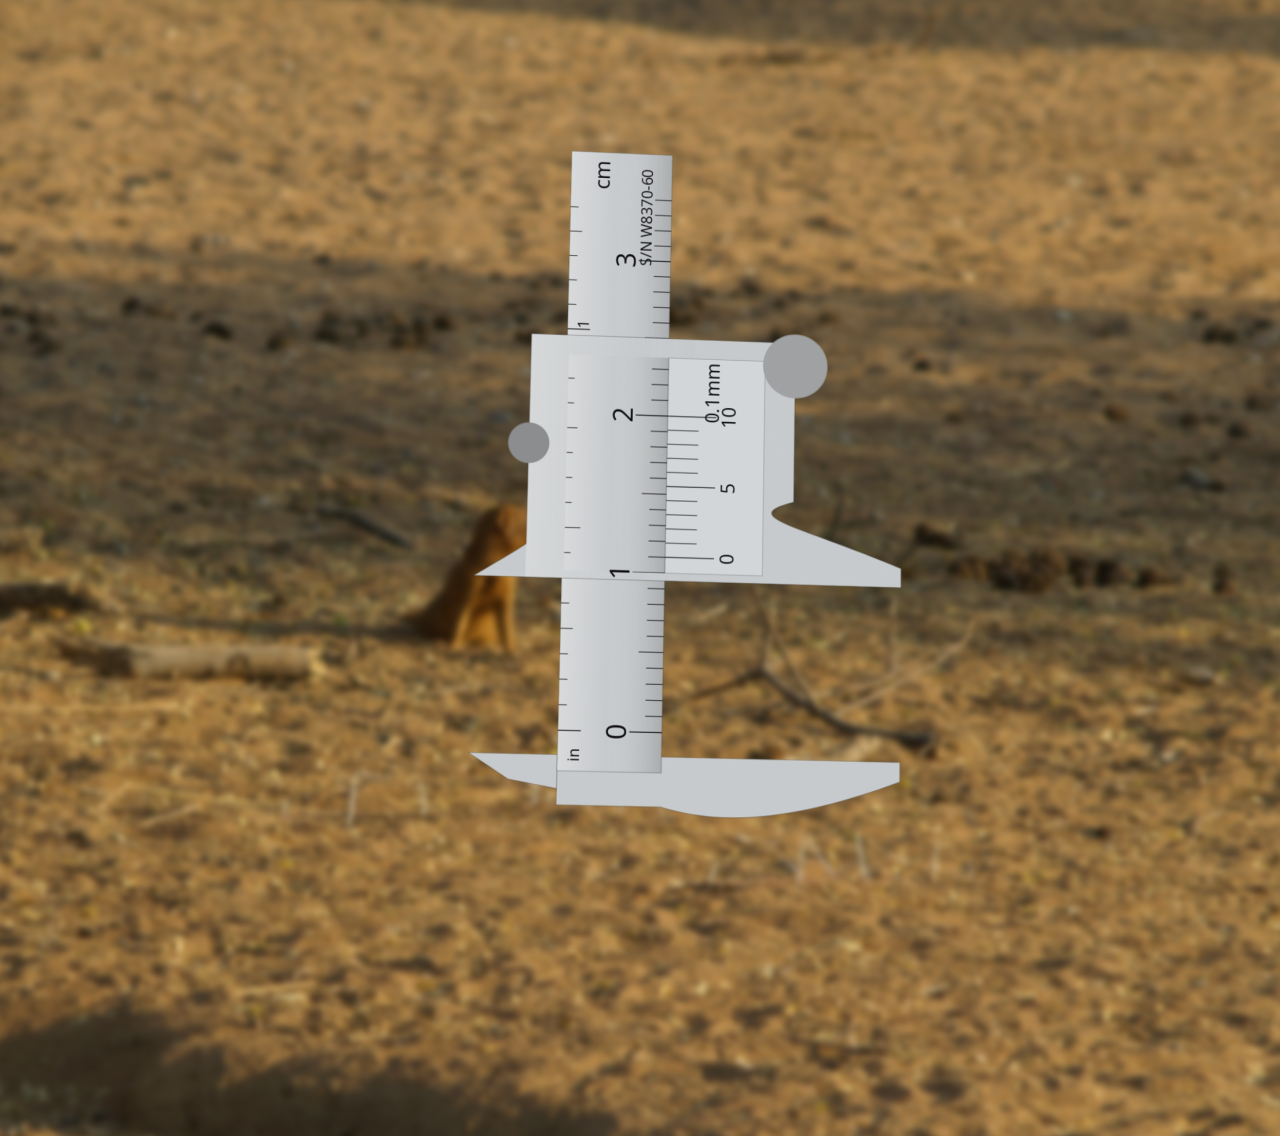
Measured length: 11.0
